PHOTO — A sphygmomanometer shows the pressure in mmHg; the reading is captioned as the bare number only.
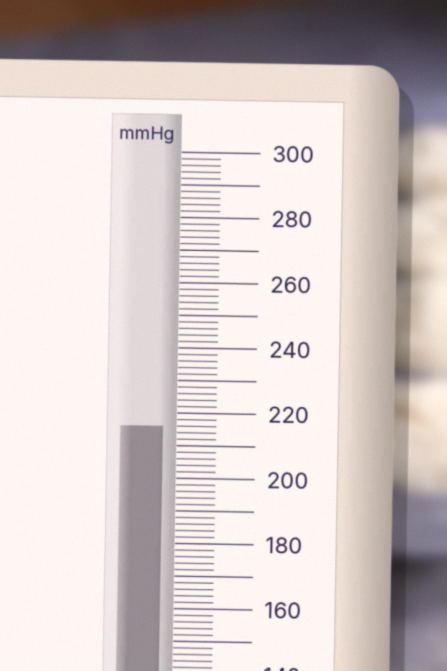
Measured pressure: 216
